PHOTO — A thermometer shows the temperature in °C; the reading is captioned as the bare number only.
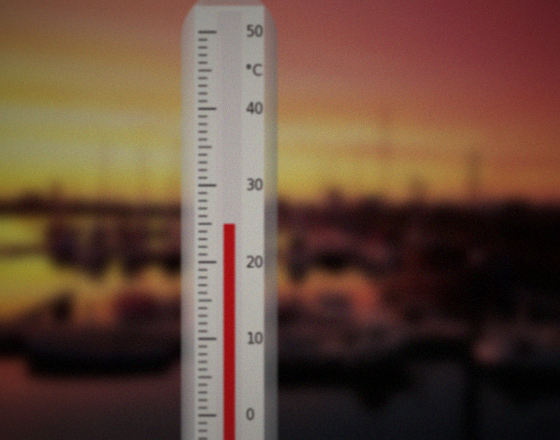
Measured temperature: 25
